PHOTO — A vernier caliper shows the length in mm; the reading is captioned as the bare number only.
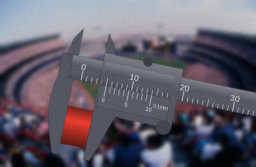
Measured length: 5.0
